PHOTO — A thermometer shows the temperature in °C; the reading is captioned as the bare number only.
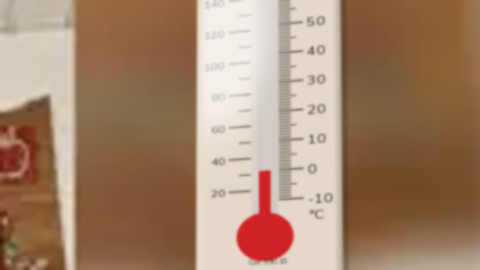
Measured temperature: 0
